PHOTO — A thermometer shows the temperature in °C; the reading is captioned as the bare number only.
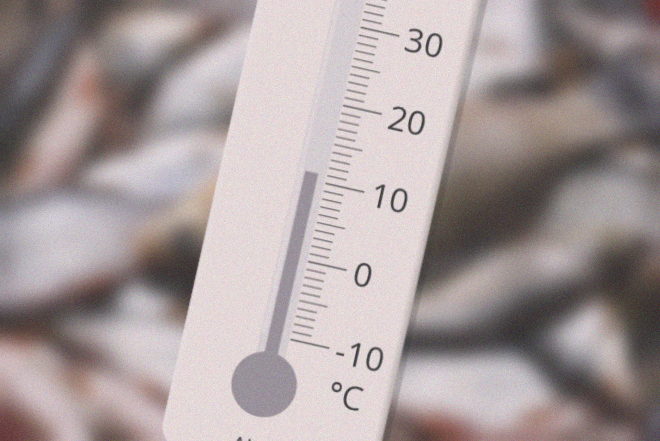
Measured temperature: 11
